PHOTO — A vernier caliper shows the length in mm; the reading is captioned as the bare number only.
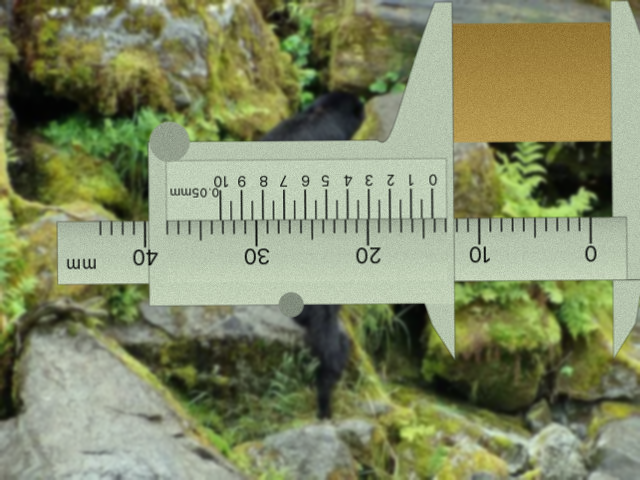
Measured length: 14.2
